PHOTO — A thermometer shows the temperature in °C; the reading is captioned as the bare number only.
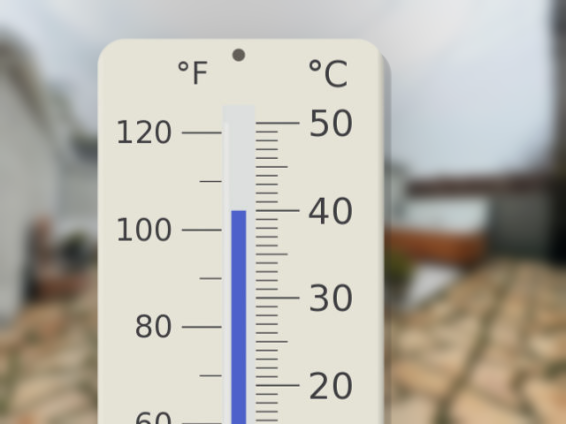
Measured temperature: 40
